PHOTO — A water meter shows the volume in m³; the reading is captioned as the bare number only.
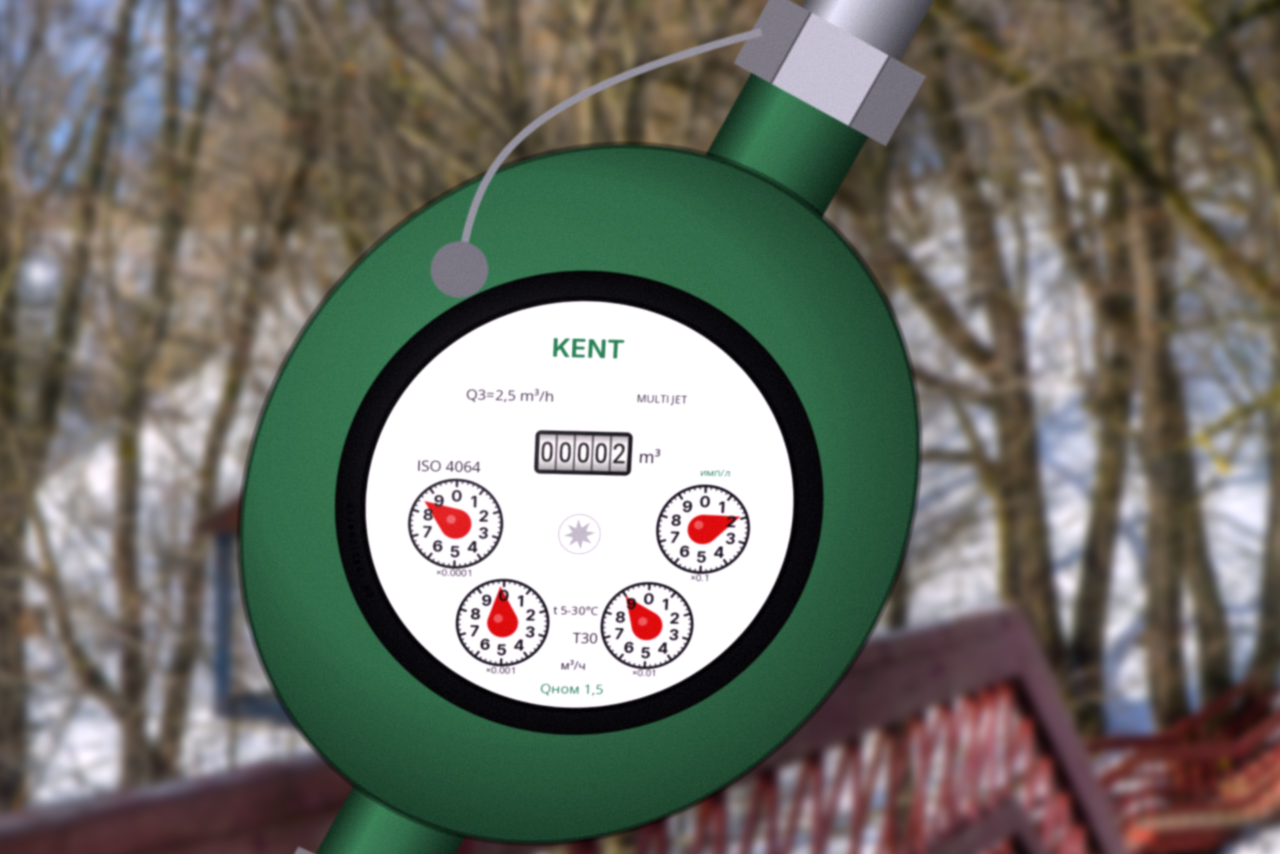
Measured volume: 2.1898
